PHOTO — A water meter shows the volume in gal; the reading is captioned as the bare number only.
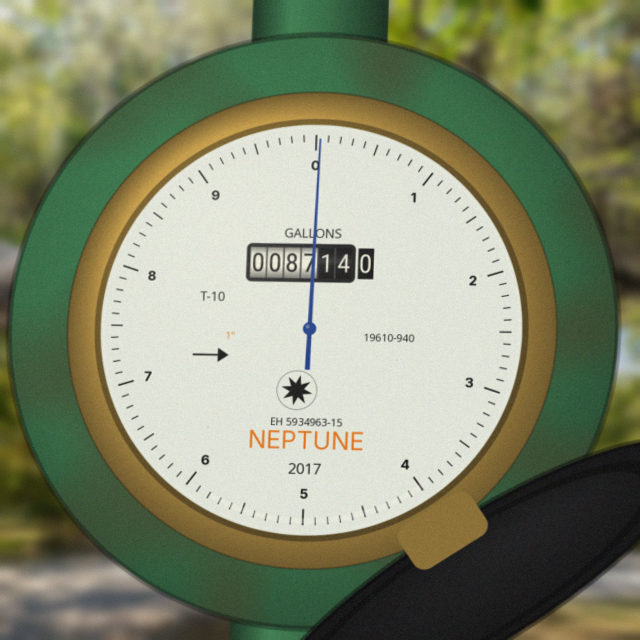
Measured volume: 87140.0
